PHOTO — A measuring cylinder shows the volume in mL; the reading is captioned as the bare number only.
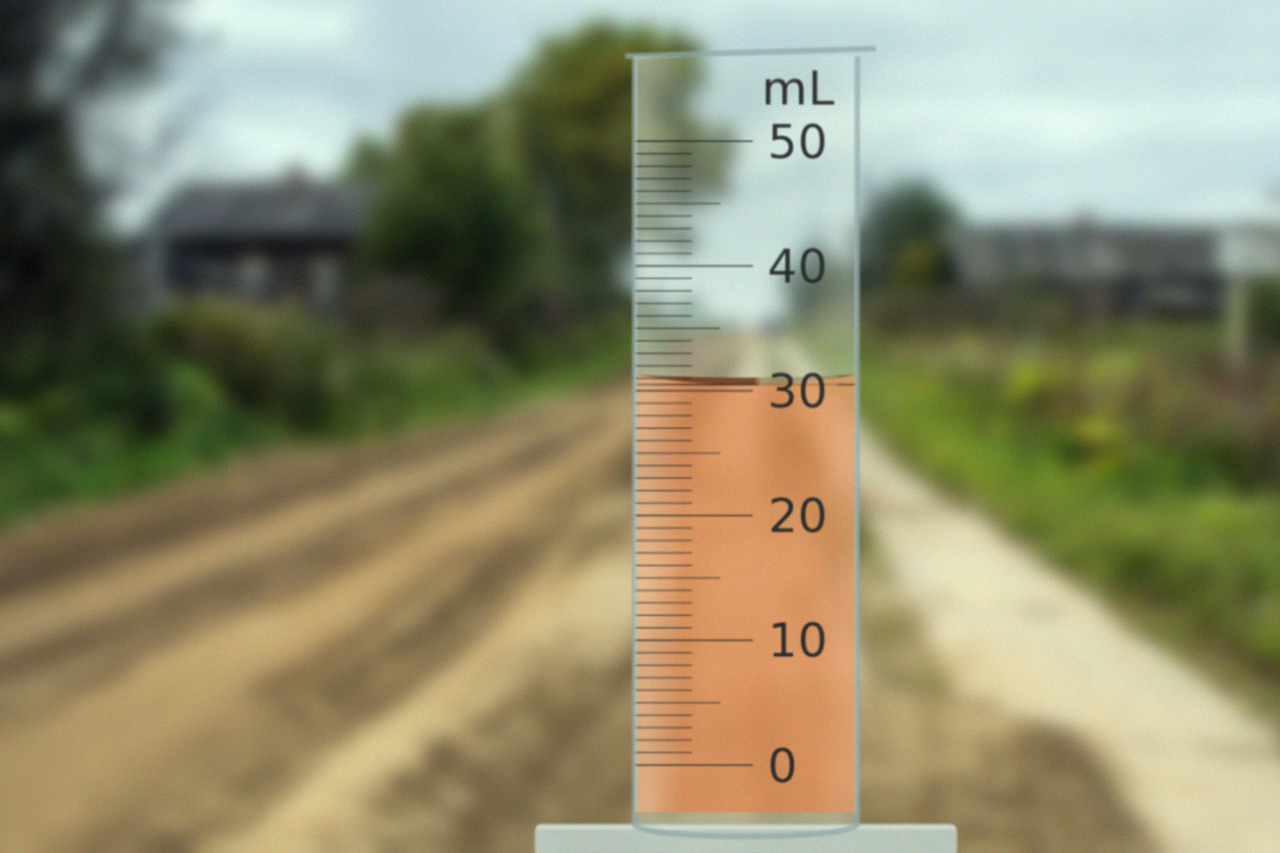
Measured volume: 30.5
